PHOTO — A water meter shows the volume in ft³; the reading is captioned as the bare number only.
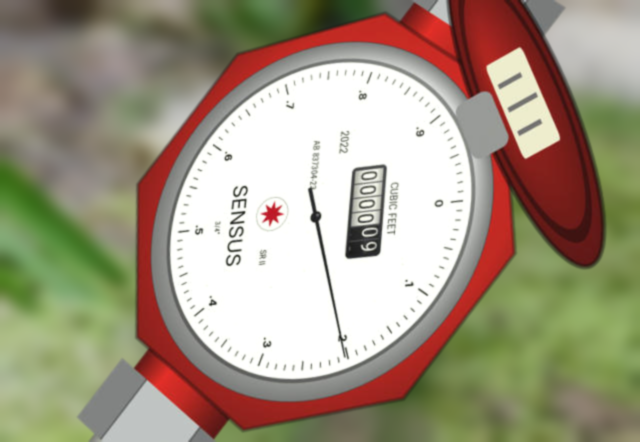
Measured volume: 9.20
